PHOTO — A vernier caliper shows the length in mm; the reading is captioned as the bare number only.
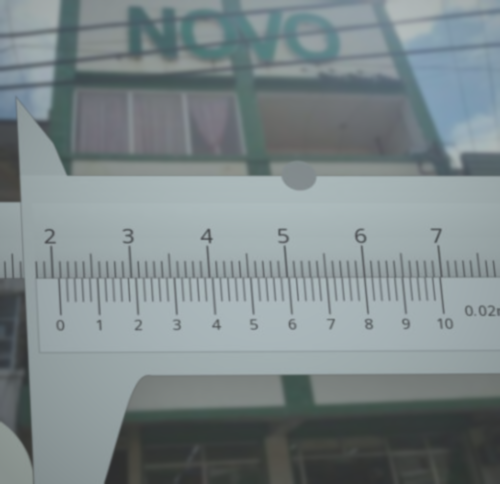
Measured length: 20.8
